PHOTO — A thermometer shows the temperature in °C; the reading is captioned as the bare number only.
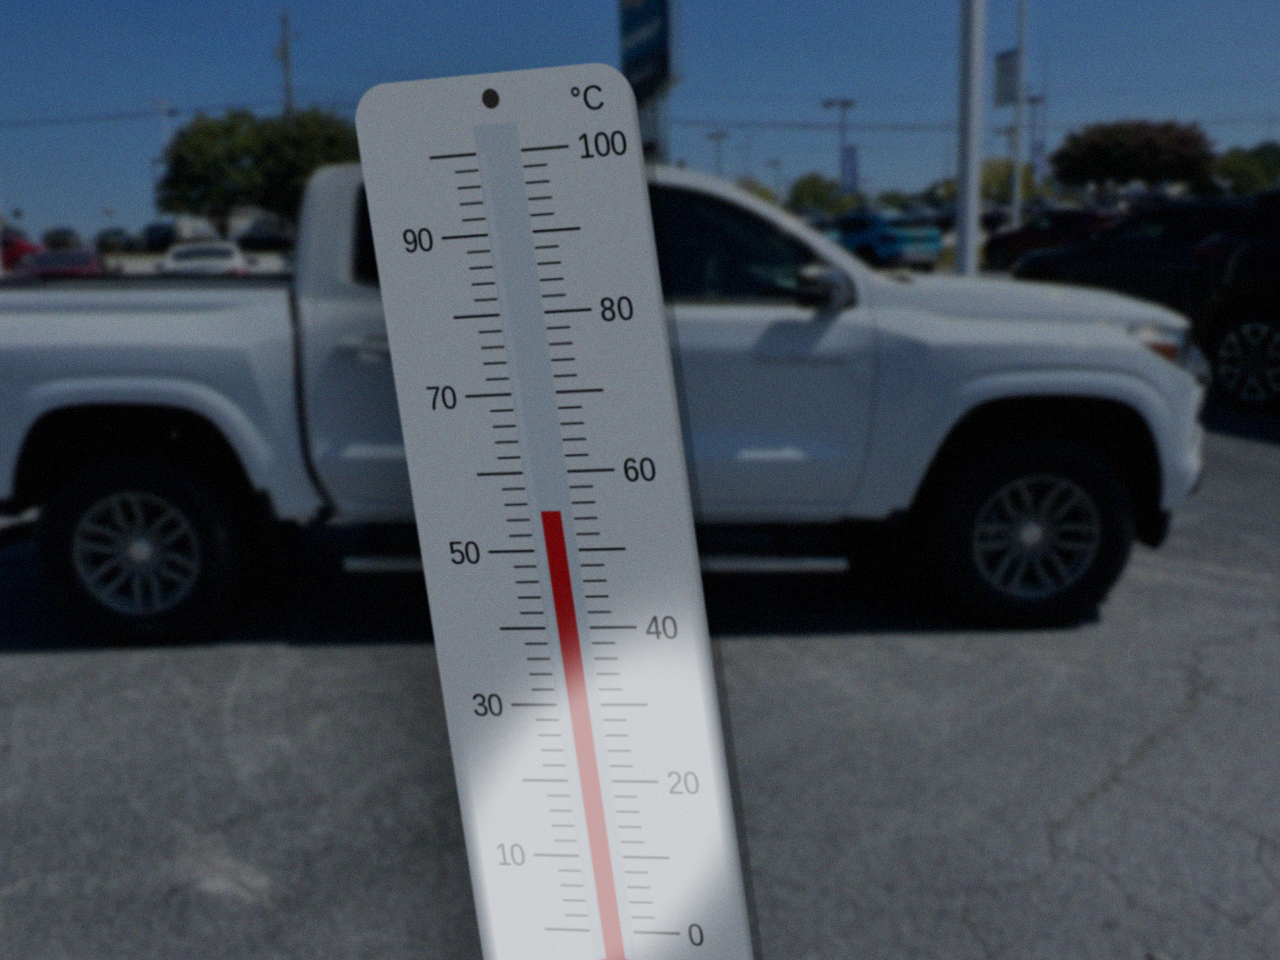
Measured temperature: 55
